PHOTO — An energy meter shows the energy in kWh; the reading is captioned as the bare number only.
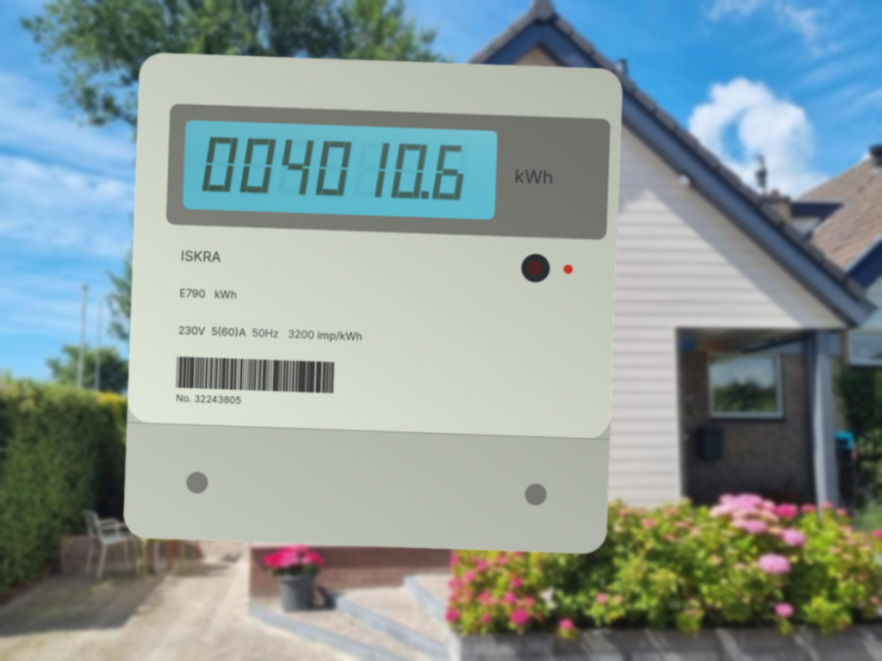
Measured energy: 4010.6
